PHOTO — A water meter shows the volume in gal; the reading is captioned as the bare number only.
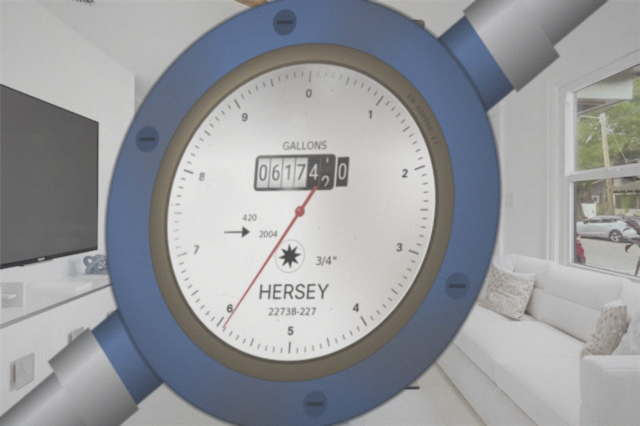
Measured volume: 617415.9
